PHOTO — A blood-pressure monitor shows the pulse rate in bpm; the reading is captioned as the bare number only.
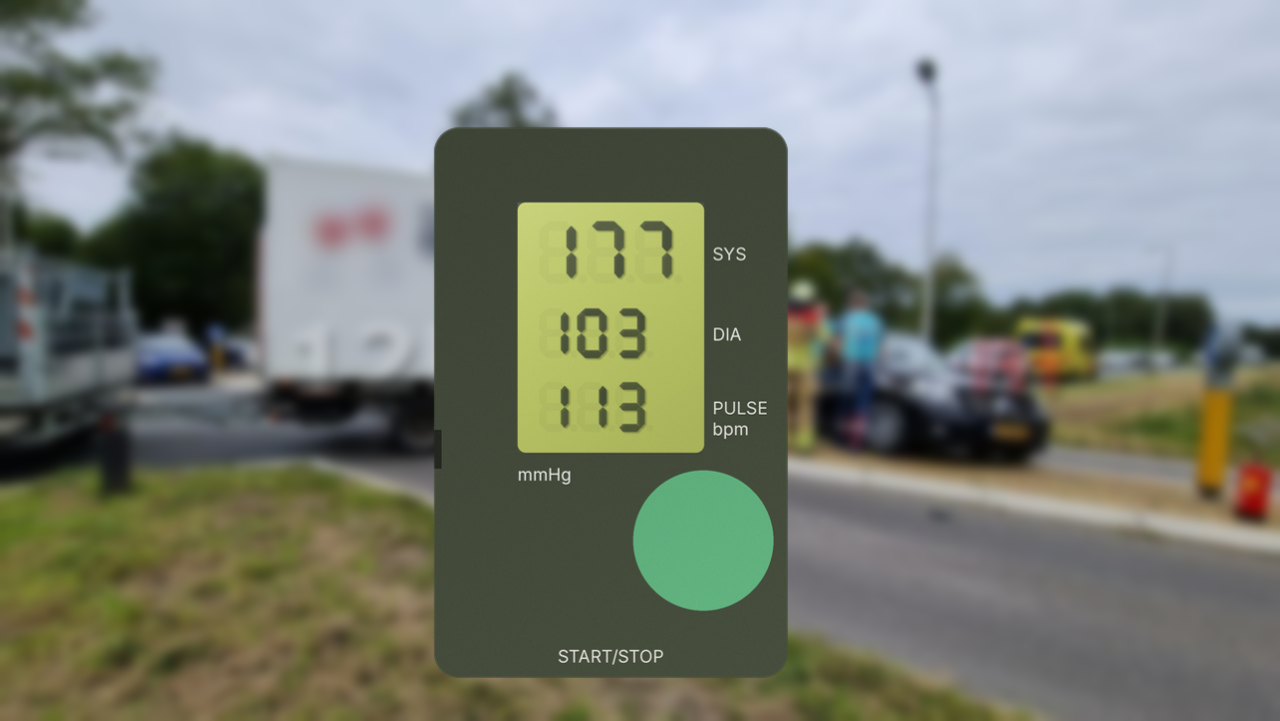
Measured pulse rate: 113
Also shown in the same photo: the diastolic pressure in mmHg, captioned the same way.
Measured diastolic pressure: 103
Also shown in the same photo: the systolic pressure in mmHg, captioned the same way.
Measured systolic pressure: 177
